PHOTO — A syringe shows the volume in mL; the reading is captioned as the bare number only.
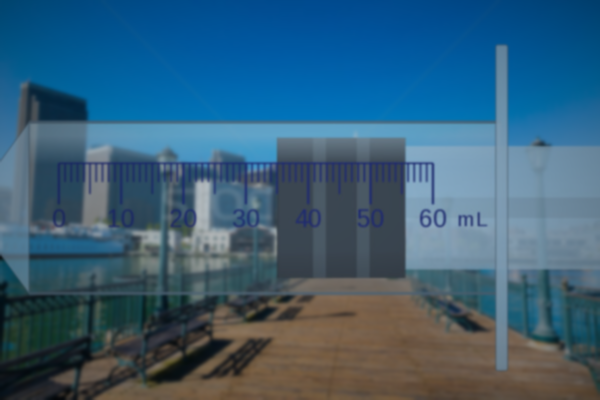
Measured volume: 35
